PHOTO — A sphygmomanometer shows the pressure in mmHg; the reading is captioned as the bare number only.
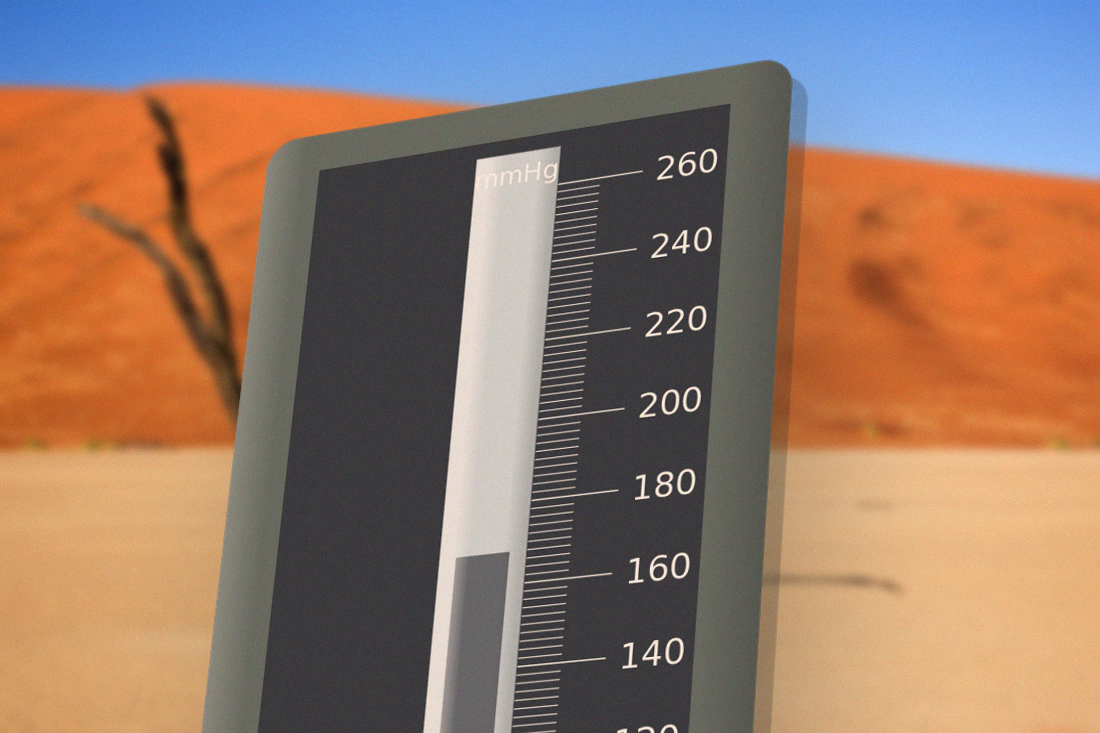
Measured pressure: 168
